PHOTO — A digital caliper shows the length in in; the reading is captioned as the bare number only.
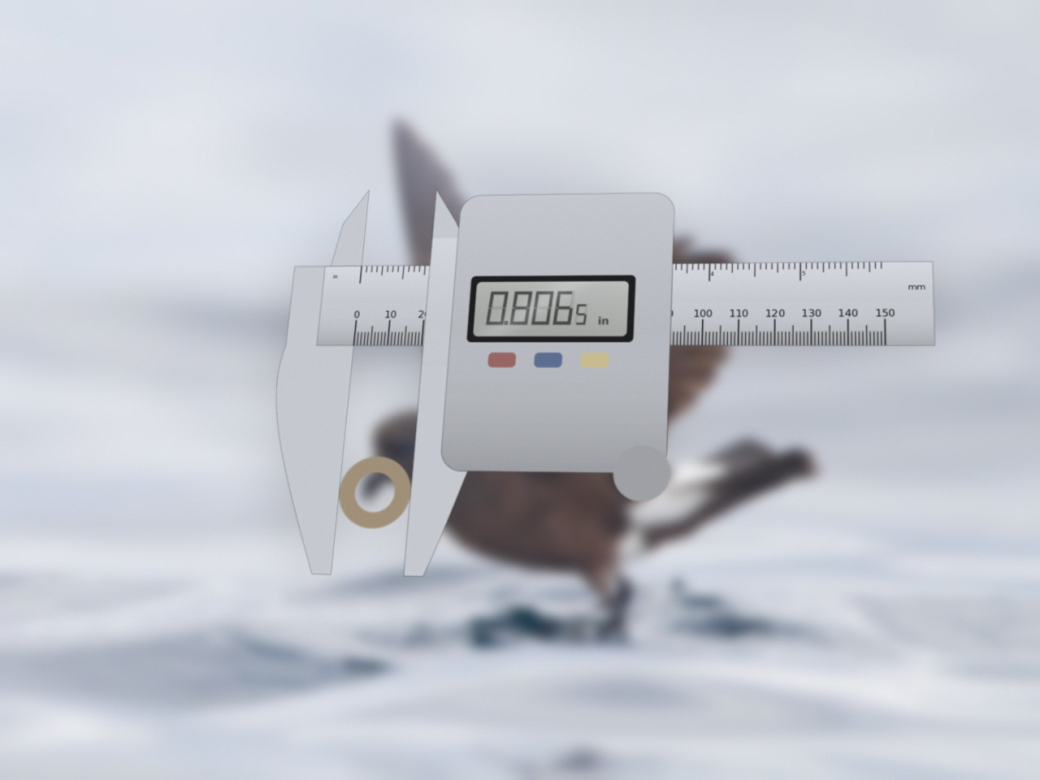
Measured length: 0.8065
